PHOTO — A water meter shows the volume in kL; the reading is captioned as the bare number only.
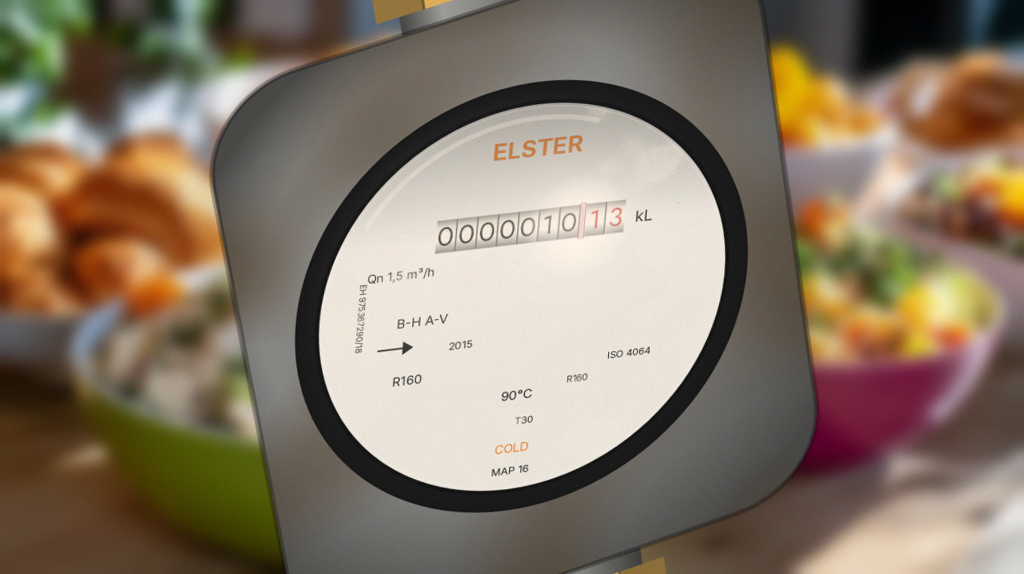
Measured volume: 10.13
